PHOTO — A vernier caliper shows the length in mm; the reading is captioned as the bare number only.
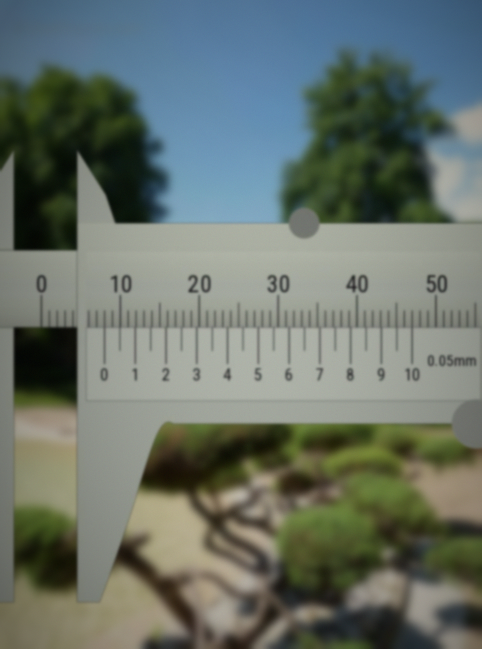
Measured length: 8.0
